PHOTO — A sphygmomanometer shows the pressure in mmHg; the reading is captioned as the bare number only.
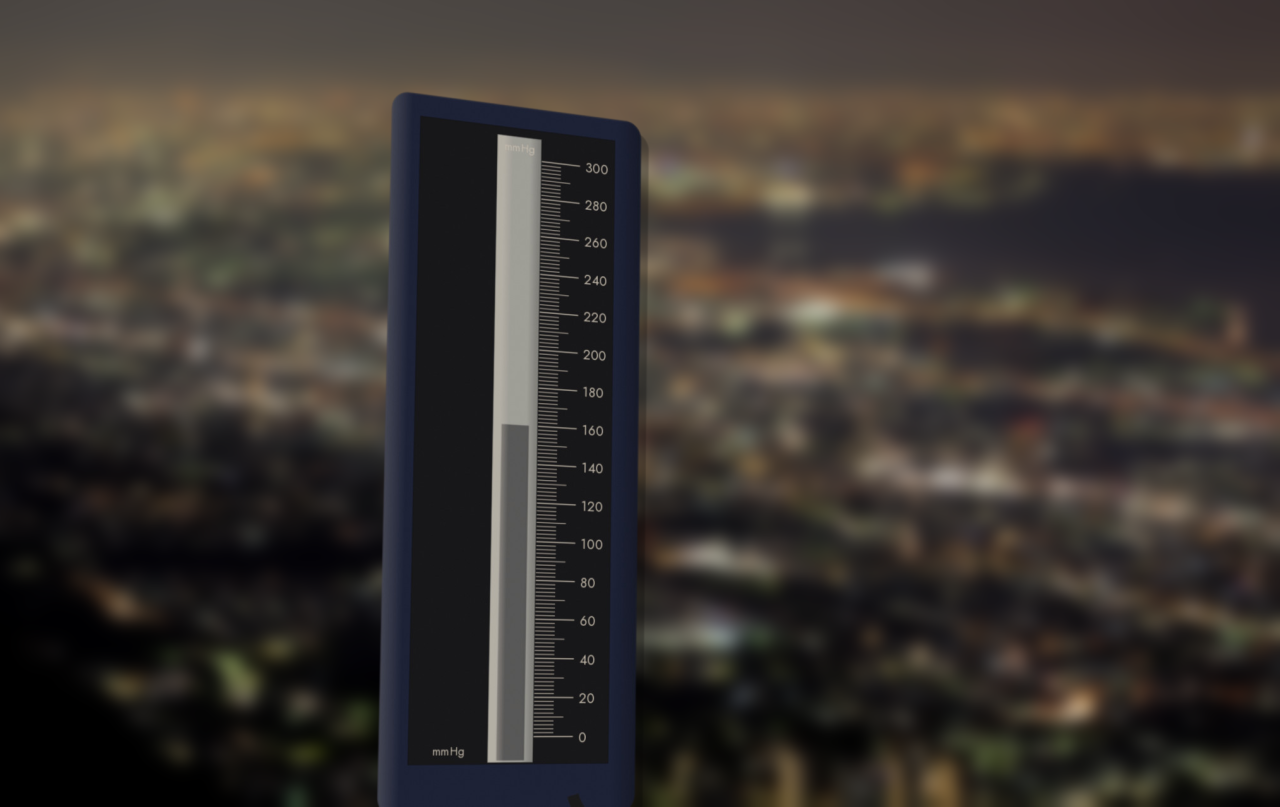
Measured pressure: 160
